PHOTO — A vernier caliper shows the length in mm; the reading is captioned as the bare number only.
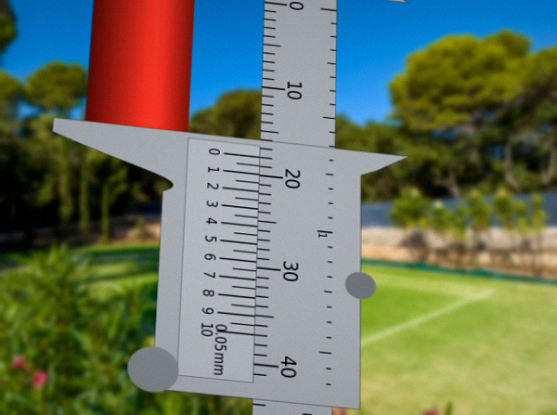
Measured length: 18.0
